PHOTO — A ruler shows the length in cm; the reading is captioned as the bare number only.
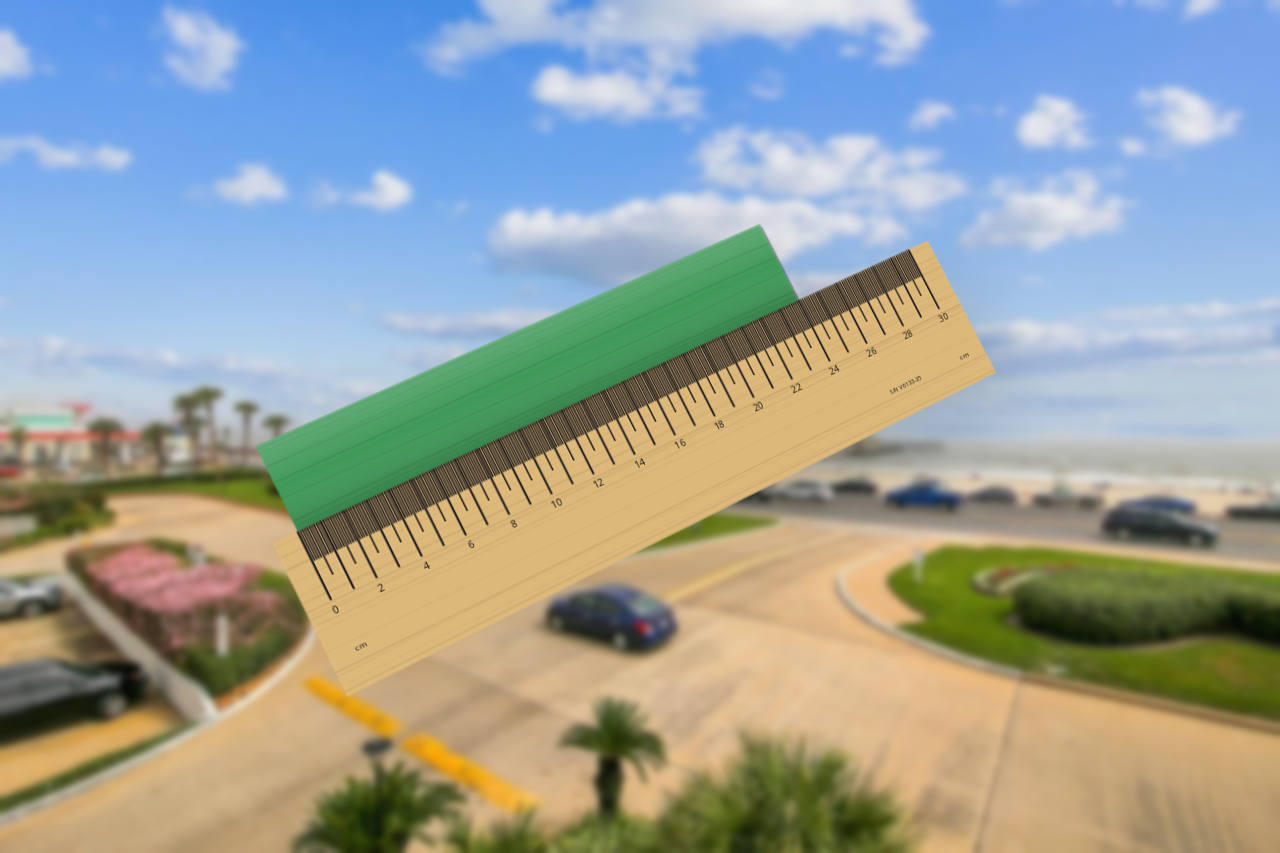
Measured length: 24
